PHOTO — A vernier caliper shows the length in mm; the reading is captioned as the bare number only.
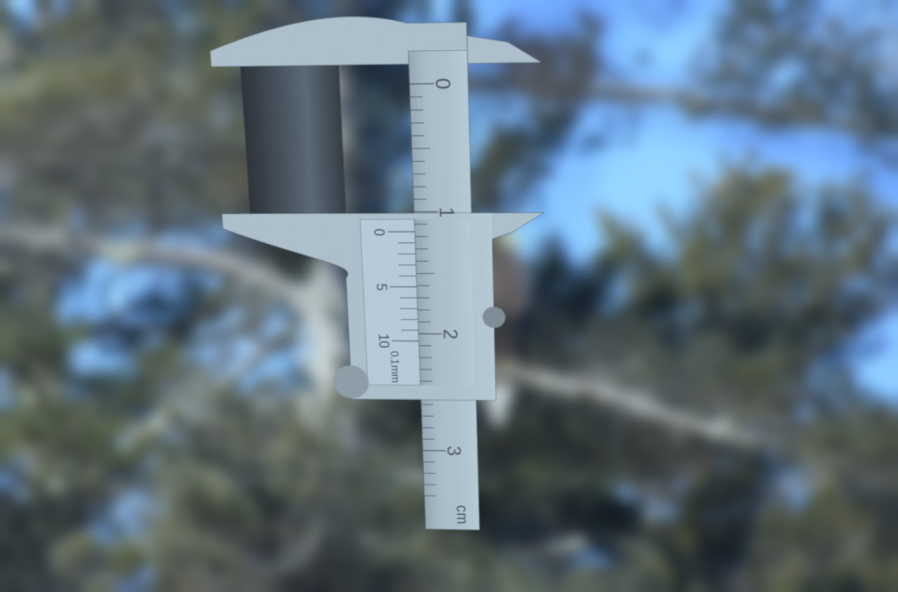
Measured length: 11.6
